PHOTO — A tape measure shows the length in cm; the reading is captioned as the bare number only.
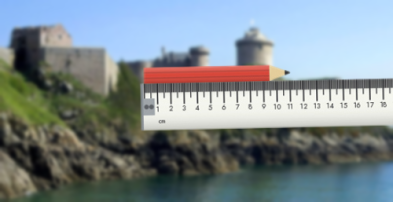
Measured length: 11
